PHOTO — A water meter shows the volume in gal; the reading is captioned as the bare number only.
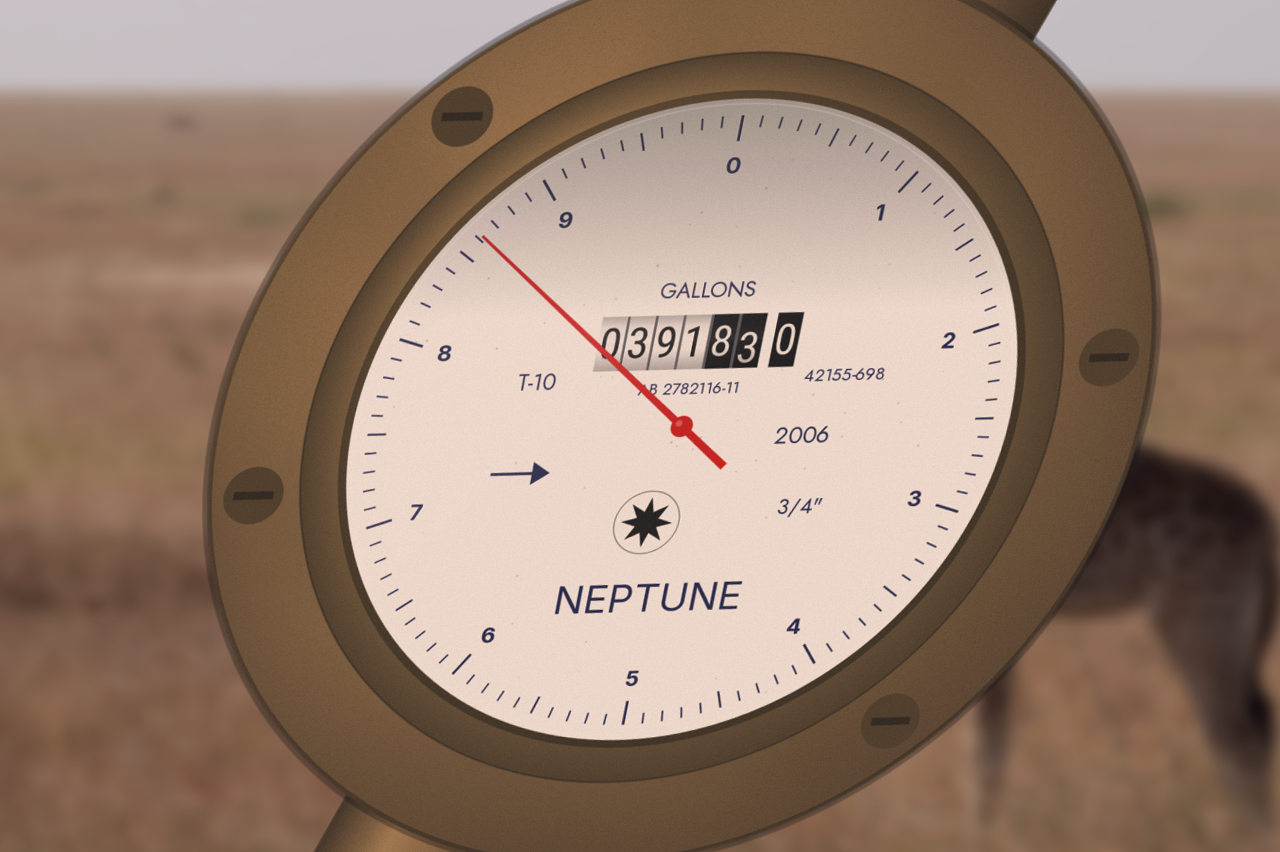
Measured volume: 391828.6
